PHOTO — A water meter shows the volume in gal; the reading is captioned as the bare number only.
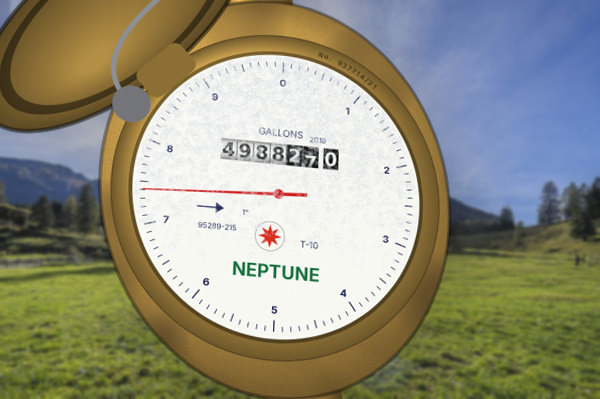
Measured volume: 4988267.4
